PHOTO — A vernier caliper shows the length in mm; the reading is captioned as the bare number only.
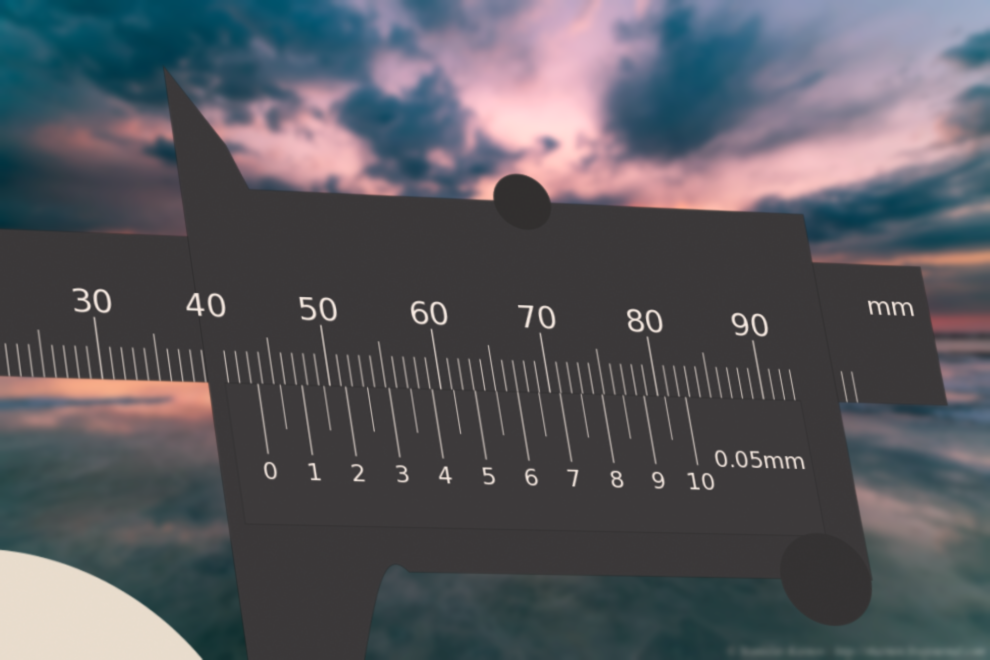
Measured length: 43.6
